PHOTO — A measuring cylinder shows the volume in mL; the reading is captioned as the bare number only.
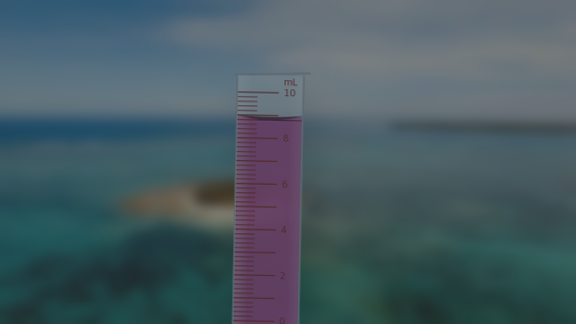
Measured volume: 8.8
